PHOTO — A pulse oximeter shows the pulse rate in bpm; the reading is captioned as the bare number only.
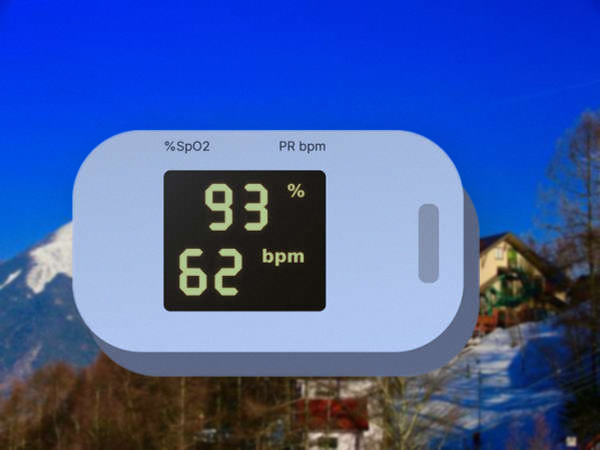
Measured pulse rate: 62
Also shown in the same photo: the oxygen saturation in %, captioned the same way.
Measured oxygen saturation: 93
